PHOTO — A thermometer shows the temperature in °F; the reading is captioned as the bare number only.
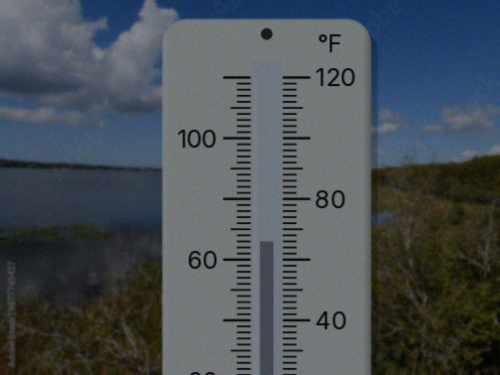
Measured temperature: 66
